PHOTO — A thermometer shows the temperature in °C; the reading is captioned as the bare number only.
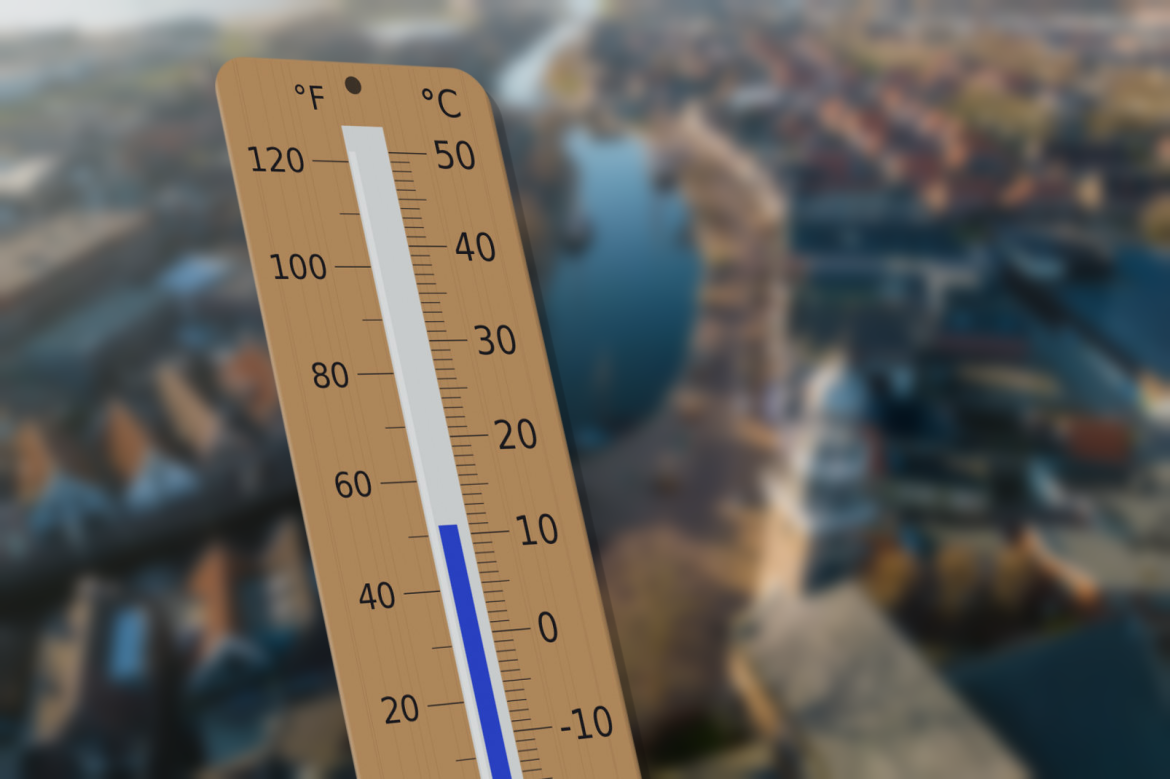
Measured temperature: 11
